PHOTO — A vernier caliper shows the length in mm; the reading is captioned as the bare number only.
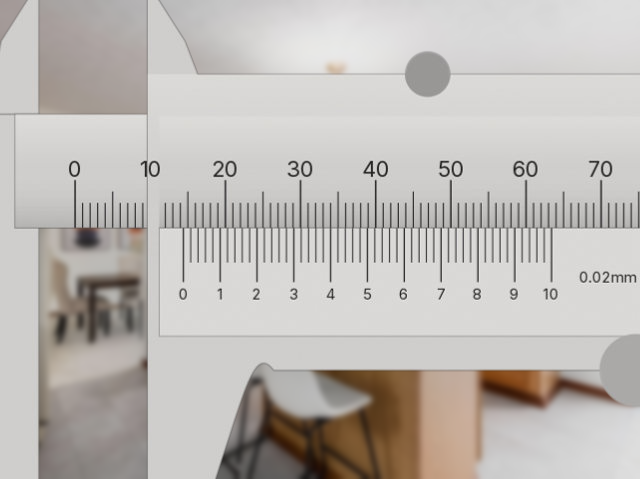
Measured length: 14.4
